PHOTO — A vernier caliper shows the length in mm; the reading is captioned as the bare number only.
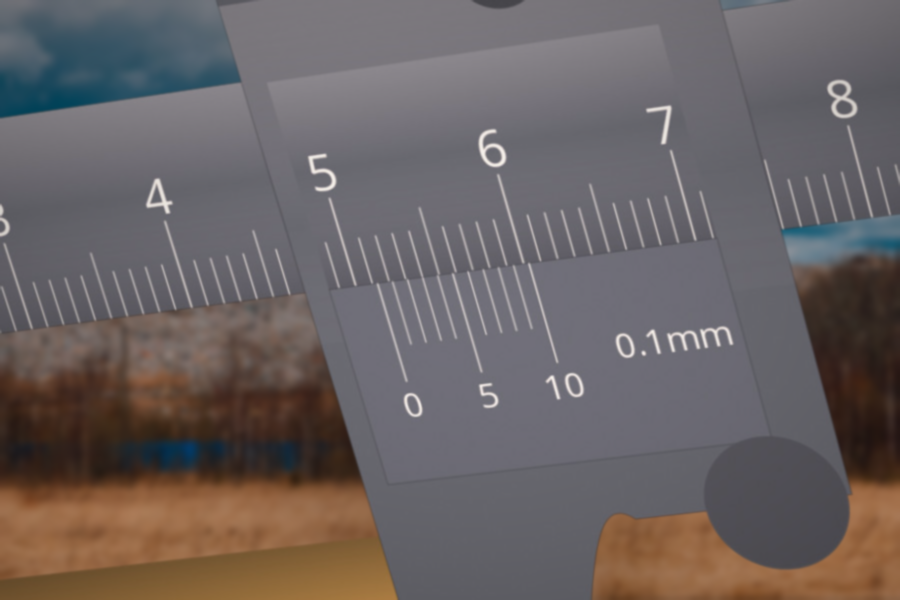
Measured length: 51.3
